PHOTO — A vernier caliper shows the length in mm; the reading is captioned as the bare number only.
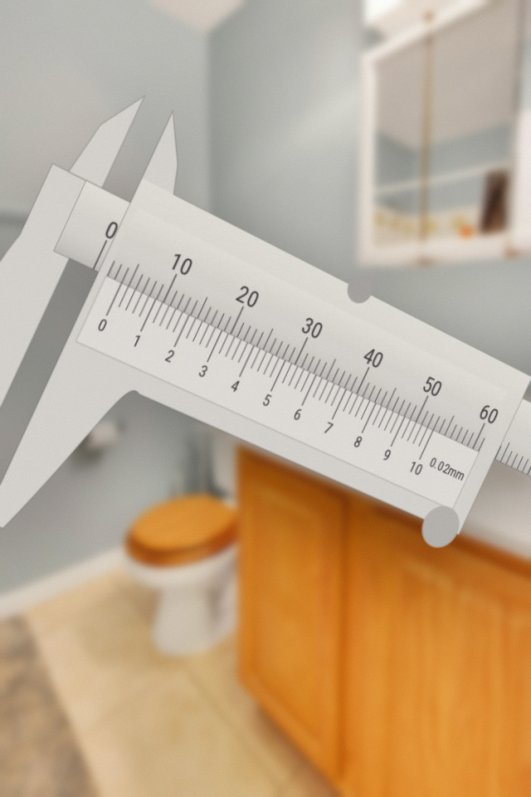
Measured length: 4.0
